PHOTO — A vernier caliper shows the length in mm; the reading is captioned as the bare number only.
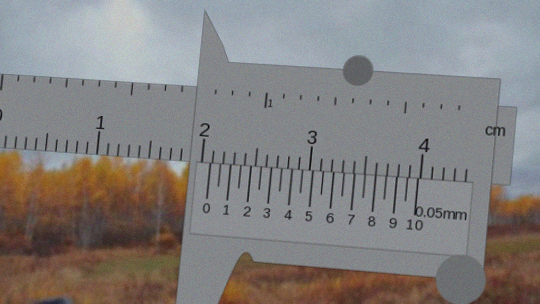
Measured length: 20.8
